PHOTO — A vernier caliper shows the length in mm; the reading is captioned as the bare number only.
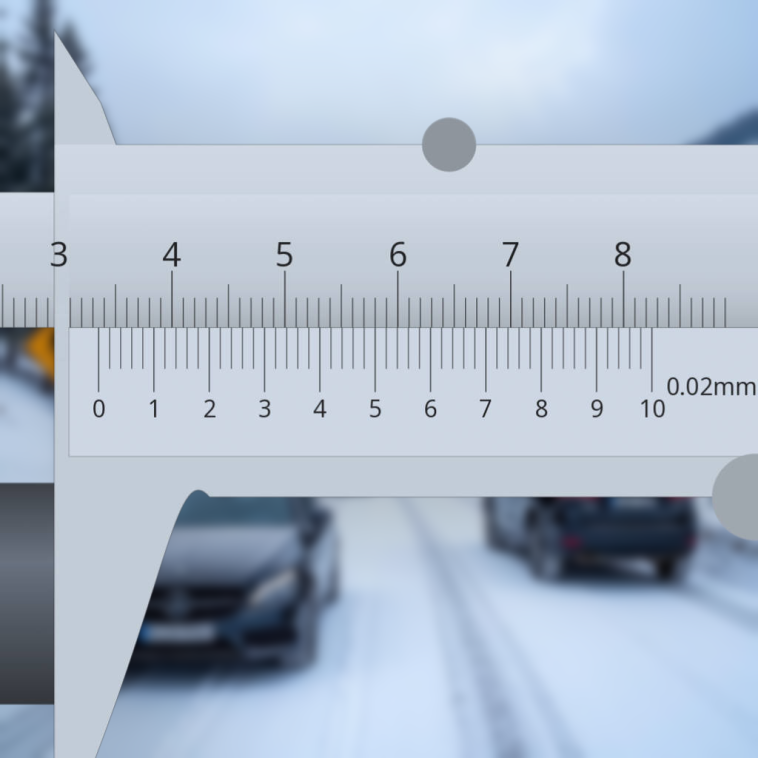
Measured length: 33.5
